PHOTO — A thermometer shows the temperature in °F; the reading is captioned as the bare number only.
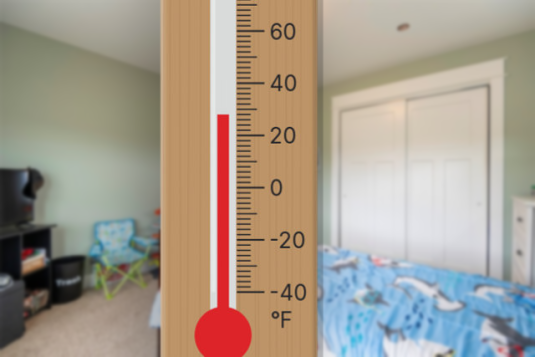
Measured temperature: 28
